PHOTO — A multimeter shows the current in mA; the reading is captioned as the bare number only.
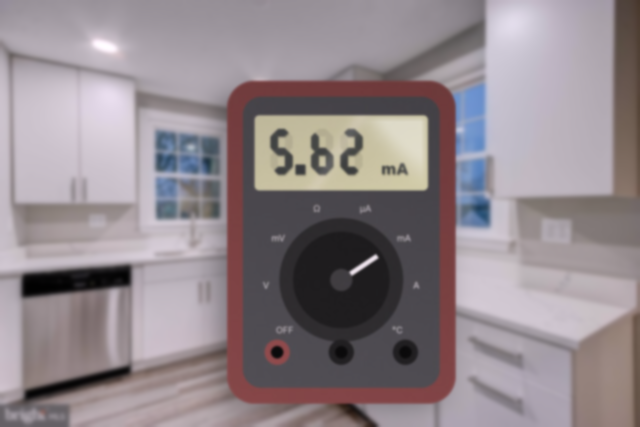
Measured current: 5.62
